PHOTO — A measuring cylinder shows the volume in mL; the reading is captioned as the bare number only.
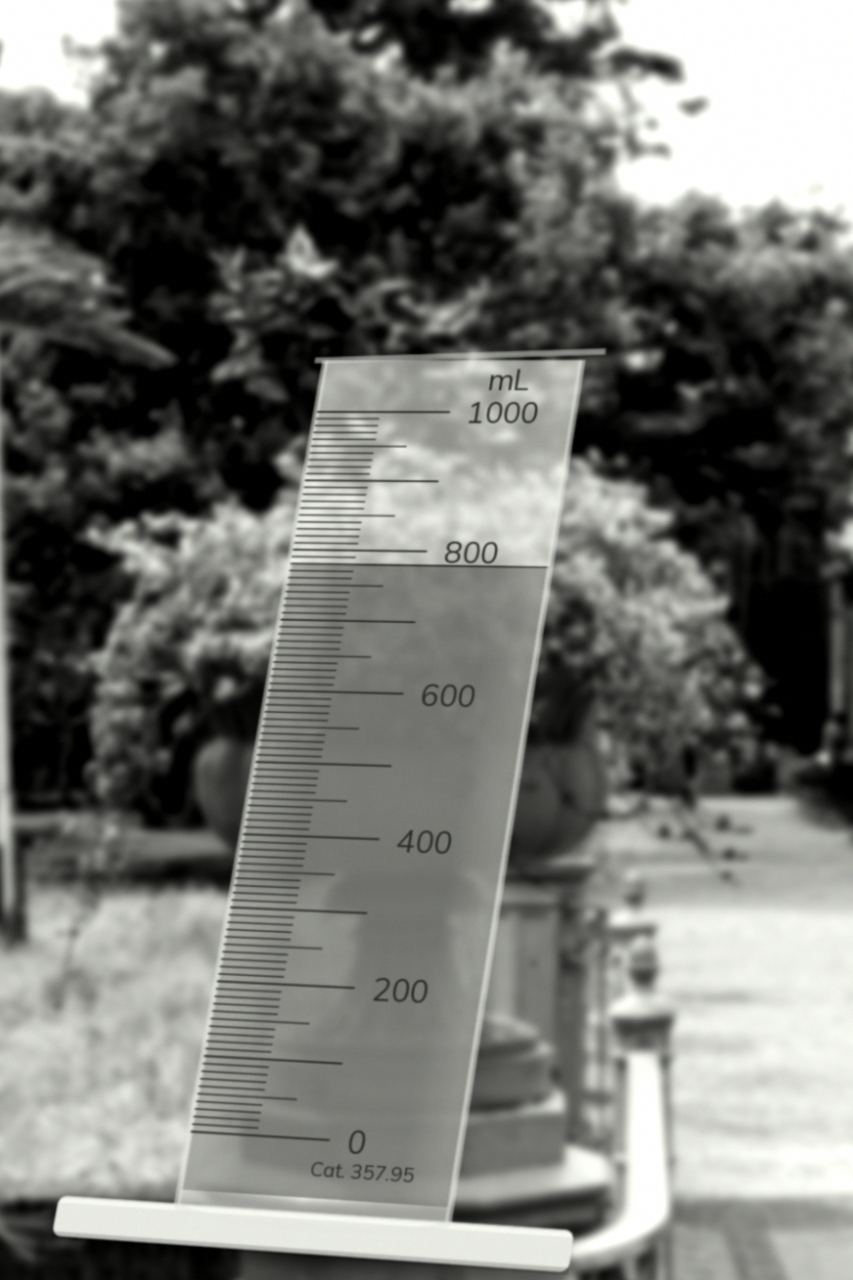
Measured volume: 780
